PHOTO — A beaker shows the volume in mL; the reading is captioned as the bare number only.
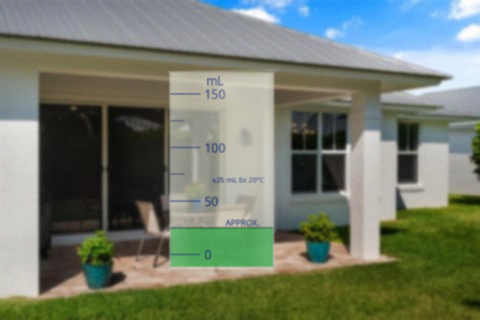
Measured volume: 25
